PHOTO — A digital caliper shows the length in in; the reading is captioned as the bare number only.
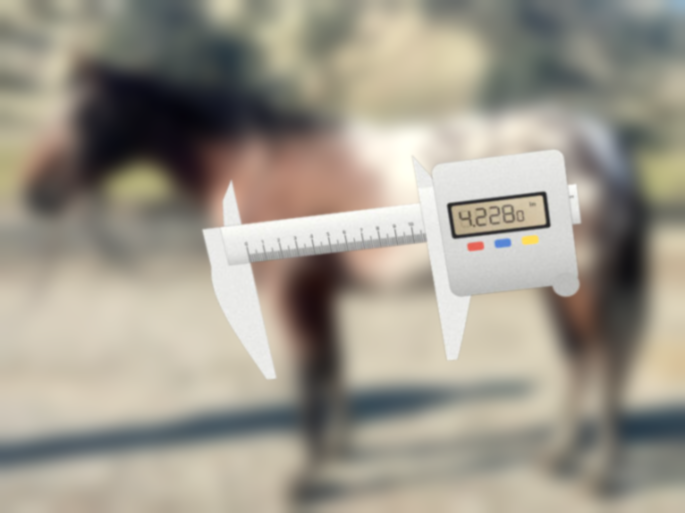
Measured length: 4.2280
